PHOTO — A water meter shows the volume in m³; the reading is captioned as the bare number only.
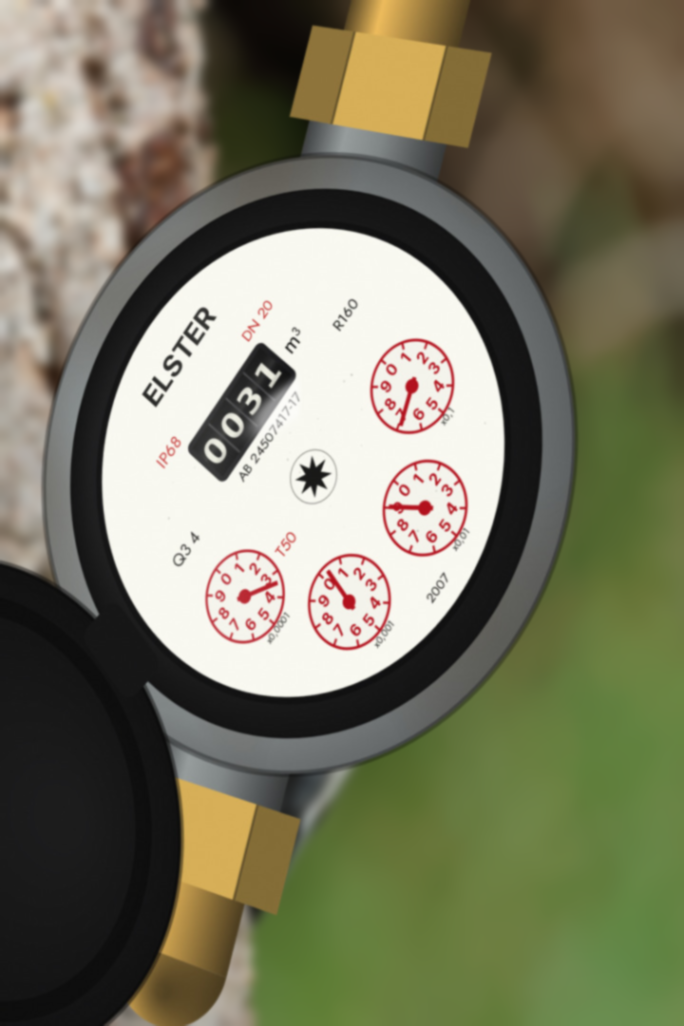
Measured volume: 31.6903
